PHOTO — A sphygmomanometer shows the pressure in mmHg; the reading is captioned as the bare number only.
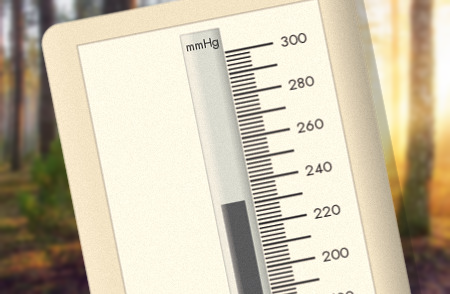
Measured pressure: 232
